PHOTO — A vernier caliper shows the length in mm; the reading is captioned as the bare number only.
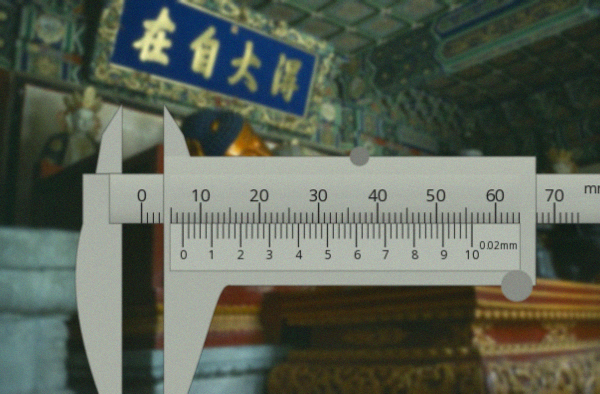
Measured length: 7.0
